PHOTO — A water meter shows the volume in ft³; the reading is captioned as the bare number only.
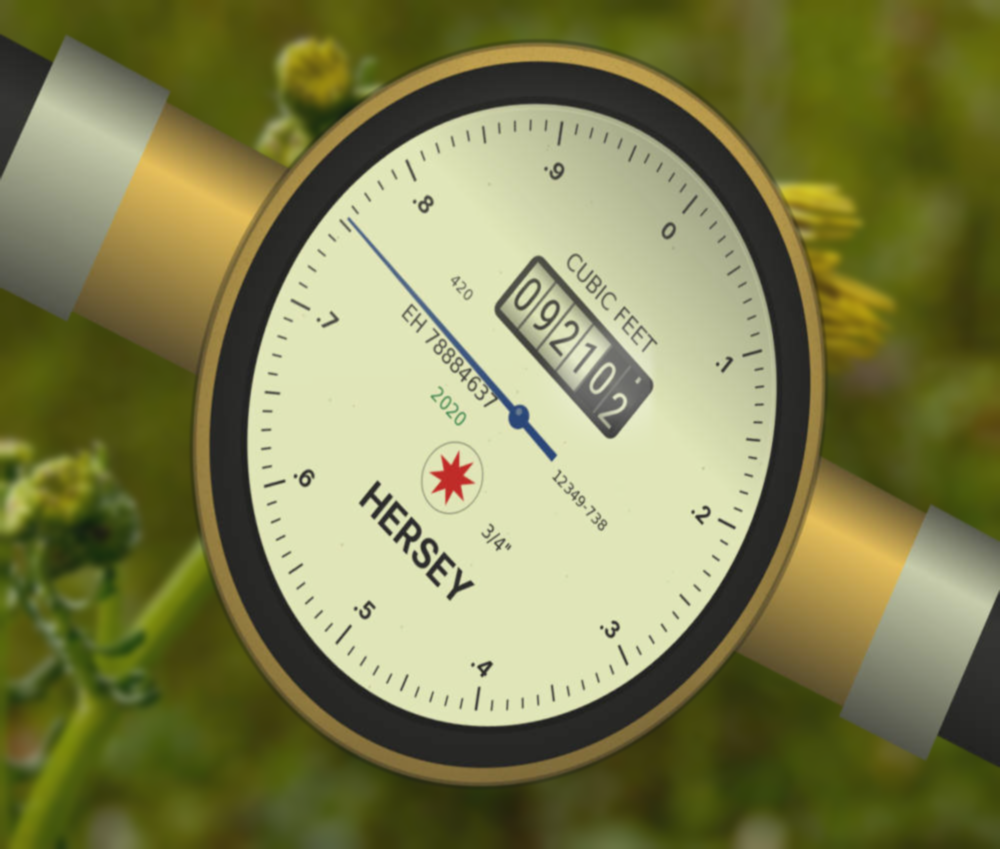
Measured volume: 92101.75
